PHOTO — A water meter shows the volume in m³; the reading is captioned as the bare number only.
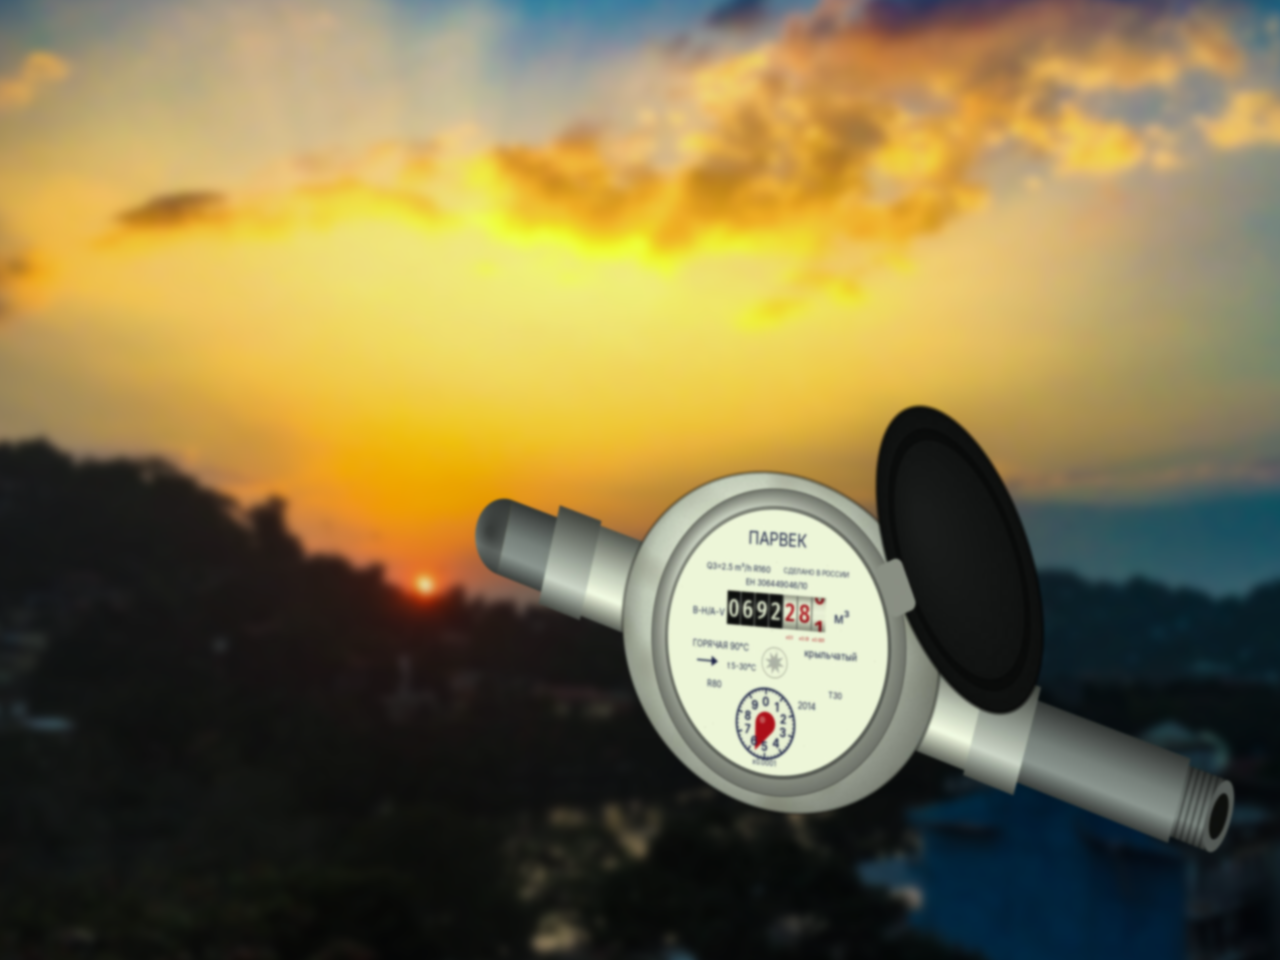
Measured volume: 692.2805
